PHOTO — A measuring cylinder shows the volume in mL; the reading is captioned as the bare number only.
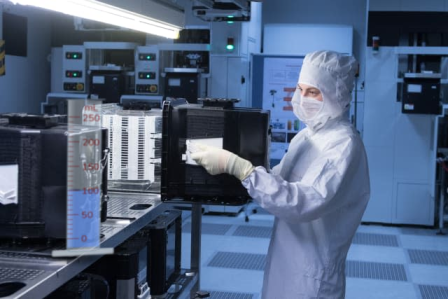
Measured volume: 100
